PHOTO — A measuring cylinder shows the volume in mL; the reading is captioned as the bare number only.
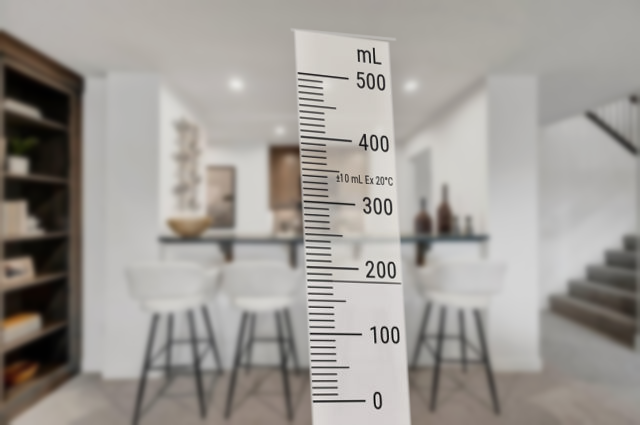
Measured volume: 180
